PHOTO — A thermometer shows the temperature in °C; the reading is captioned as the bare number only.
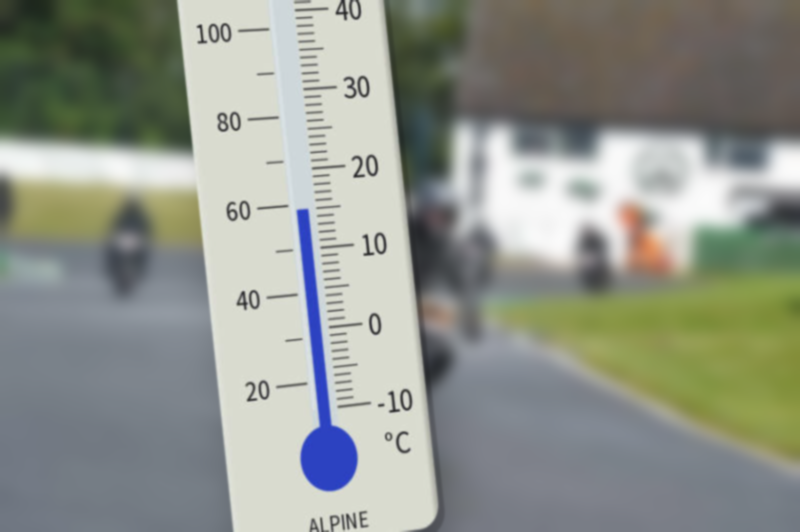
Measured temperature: 15
